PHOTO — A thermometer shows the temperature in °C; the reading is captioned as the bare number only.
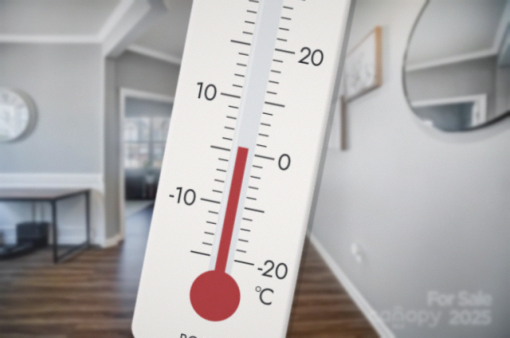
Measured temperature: 1
